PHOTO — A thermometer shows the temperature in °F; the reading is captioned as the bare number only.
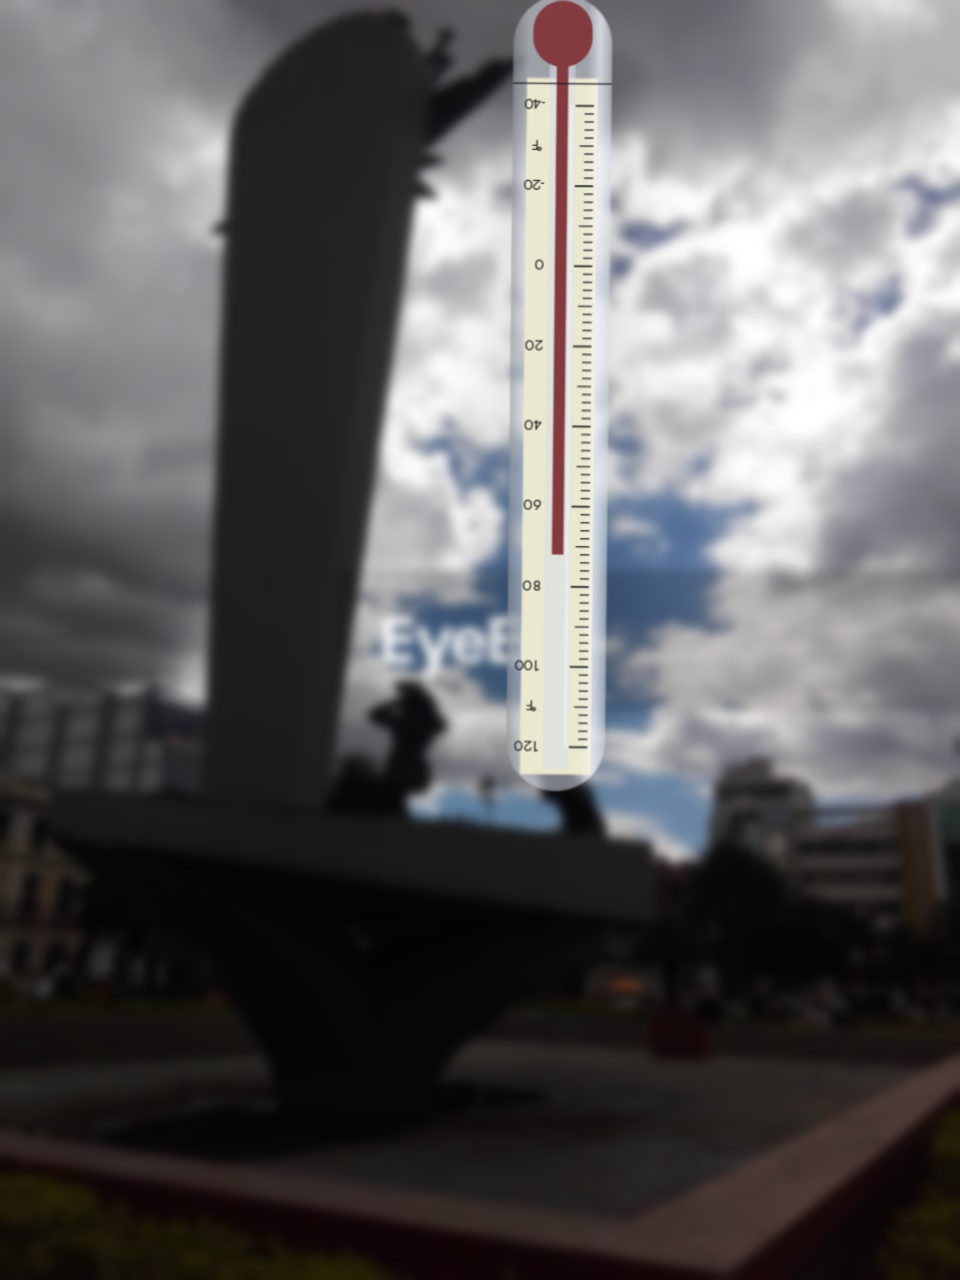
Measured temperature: 72
